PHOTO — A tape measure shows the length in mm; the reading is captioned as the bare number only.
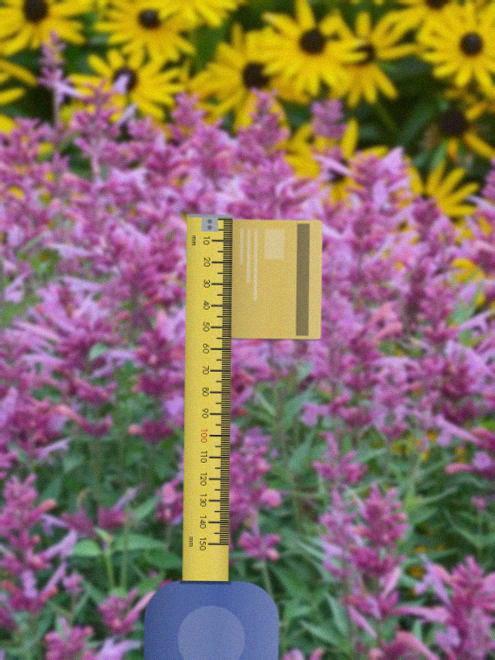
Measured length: 55
